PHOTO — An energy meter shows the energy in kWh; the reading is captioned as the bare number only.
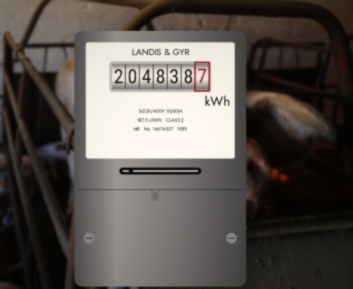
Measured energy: 204838.7
